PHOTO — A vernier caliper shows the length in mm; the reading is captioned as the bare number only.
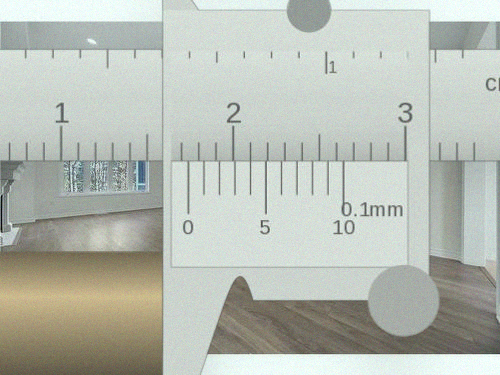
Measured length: 17.4
